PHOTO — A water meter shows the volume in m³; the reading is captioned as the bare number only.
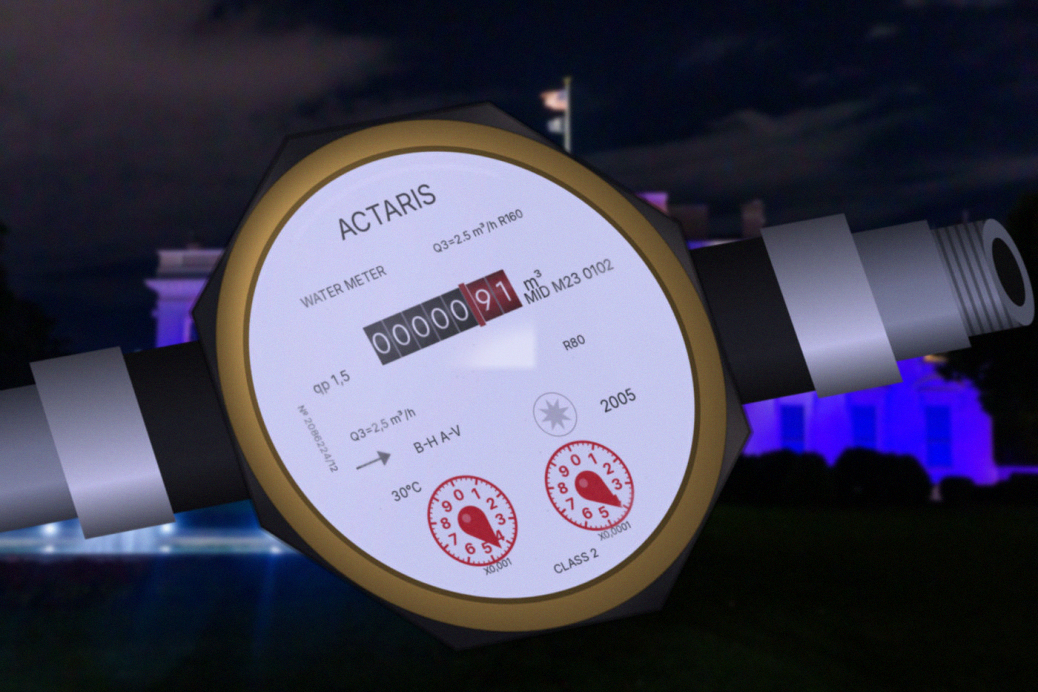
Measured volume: 0.9144
